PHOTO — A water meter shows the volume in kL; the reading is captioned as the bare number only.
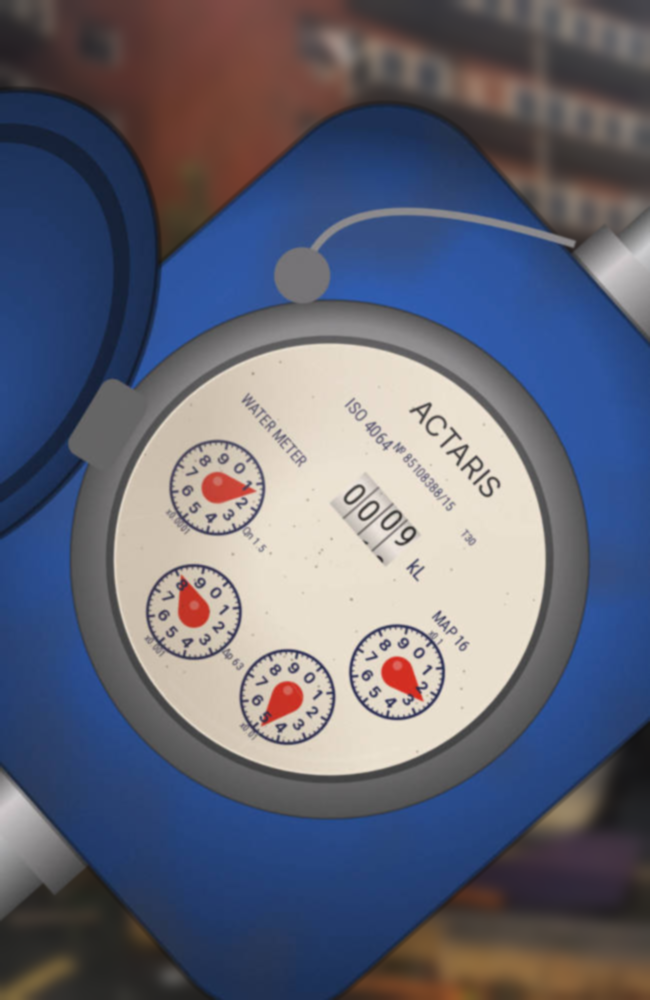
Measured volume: 9.2481
